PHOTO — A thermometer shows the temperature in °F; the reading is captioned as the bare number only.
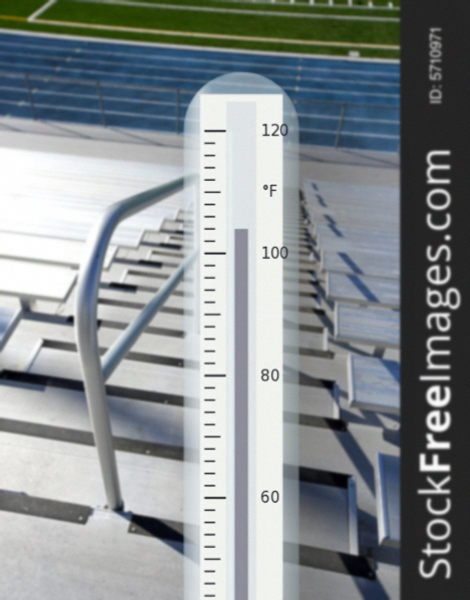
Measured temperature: 104
